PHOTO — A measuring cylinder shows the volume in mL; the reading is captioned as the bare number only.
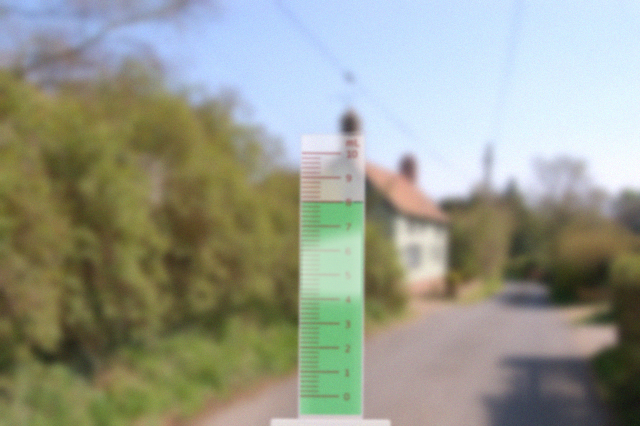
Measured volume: 8
